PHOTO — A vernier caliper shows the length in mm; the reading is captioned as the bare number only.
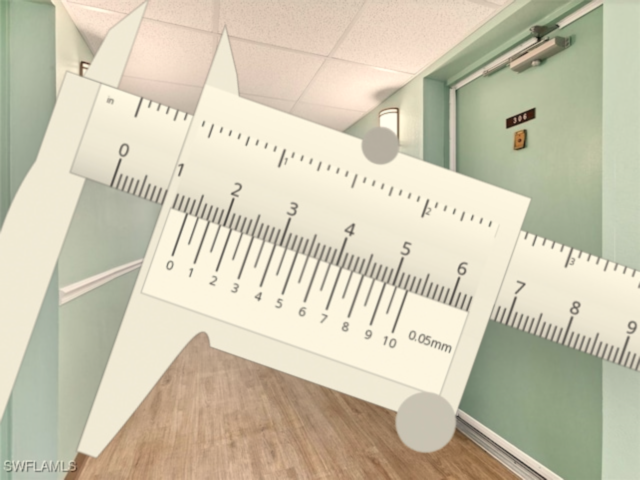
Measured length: 13.5
